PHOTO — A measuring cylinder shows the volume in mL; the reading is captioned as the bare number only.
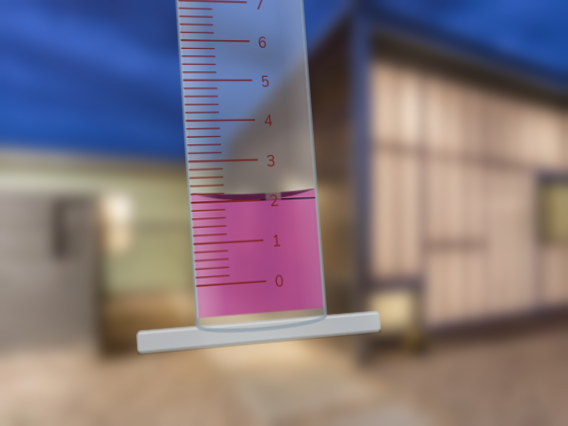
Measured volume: 2
